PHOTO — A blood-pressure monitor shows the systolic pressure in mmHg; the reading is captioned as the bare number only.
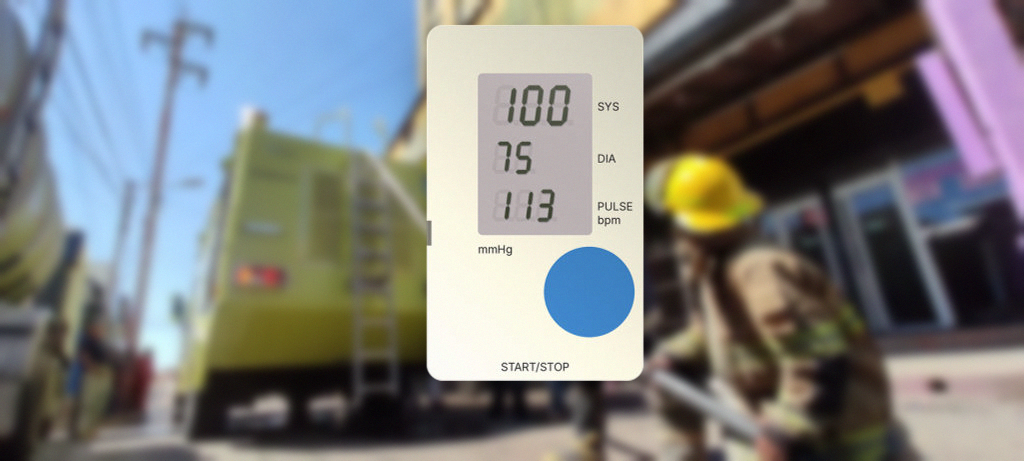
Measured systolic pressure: 100
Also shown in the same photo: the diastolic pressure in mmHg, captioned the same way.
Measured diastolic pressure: 75
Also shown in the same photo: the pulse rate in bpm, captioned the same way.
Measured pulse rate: 113
